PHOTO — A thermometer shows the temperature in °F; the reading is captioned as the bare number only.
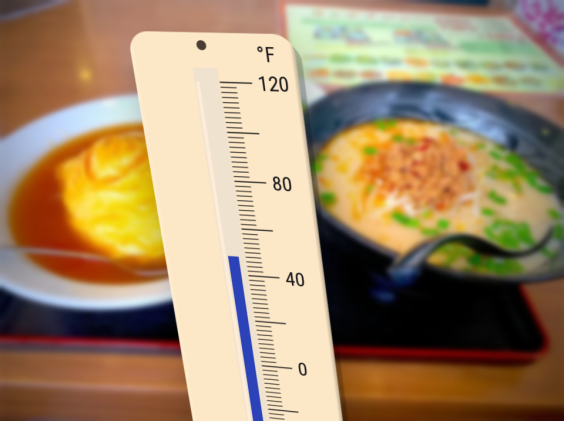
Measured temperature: 48
